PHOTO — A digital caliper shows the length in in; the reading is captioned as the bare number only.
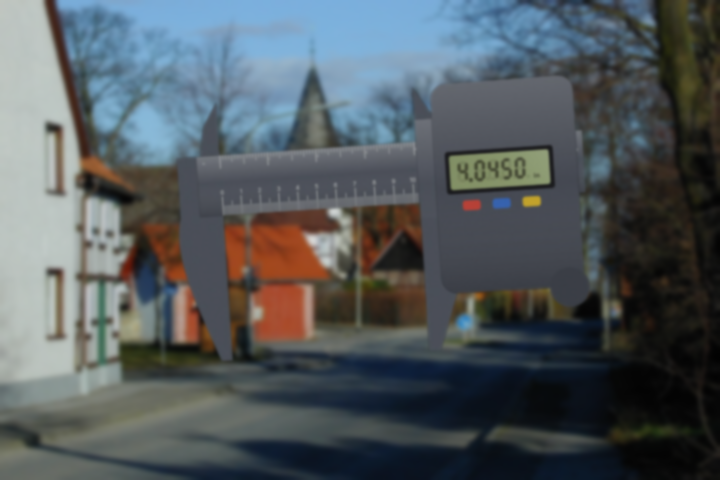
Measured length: 4.0450
